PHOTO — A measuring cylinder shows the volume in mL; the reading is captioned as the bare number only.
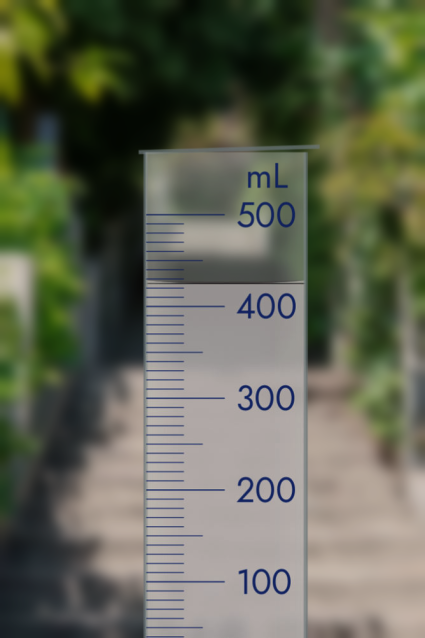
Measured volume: 425
